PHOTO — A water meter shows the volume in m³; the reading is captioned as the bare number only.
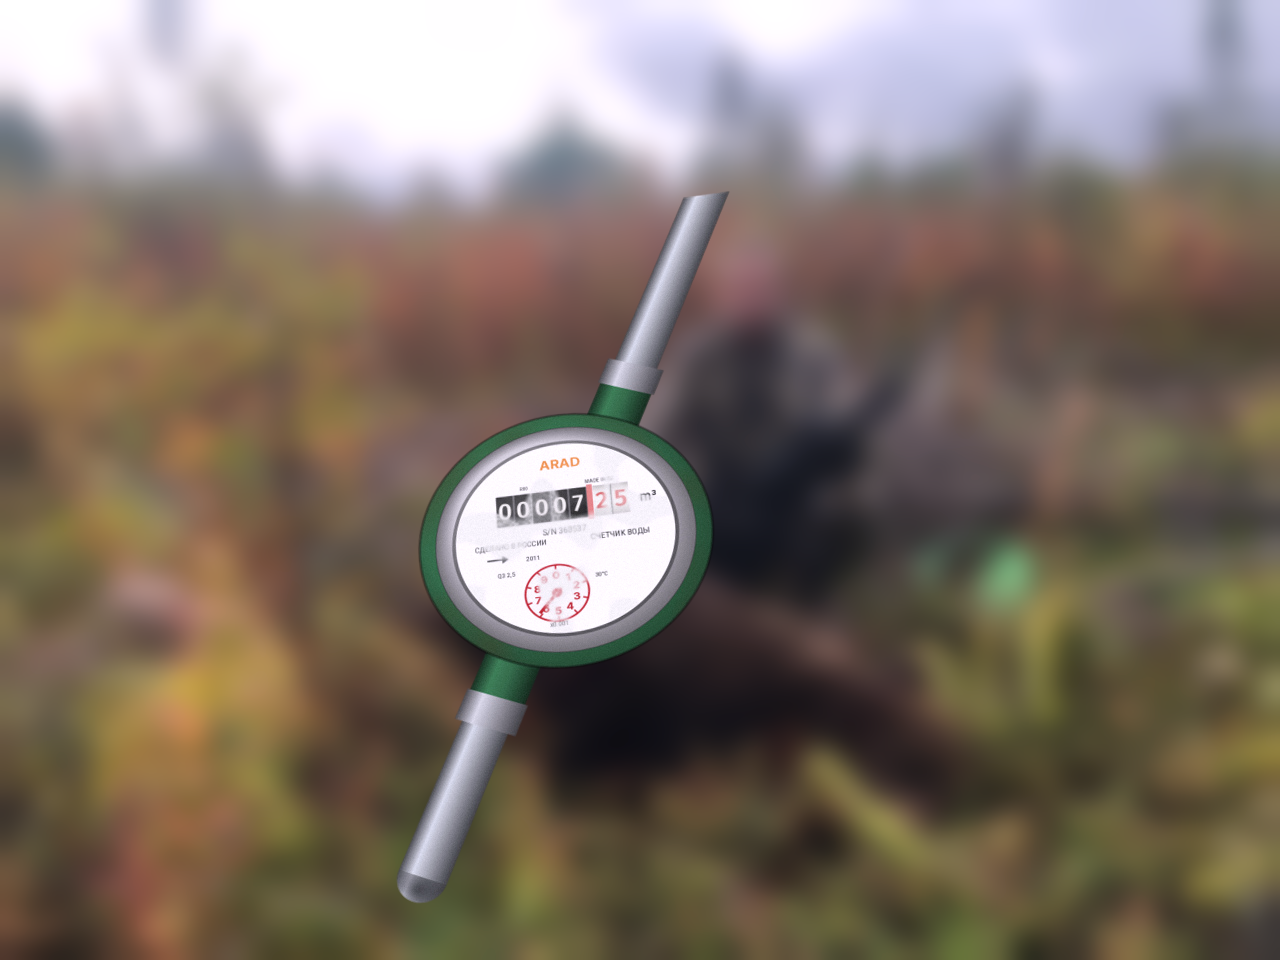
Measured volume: 7.256
